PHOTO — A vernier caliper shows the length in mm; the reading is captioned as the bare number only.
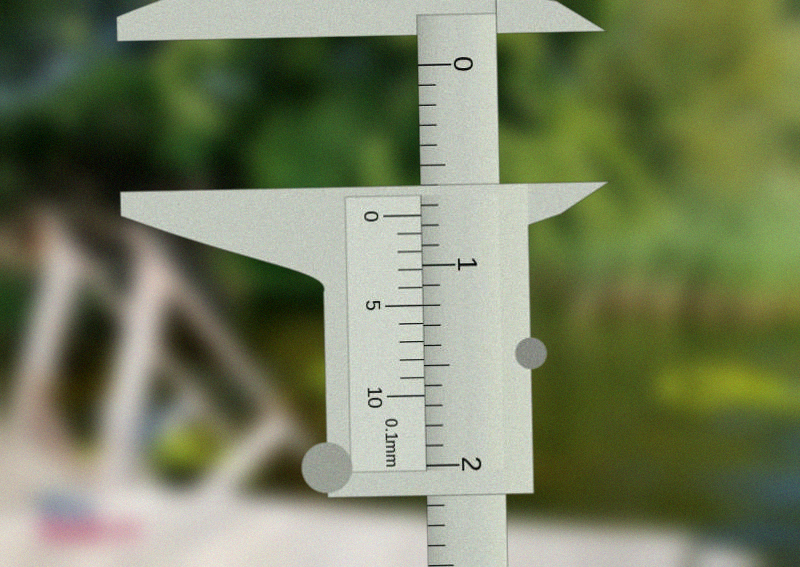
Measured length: 7.5
